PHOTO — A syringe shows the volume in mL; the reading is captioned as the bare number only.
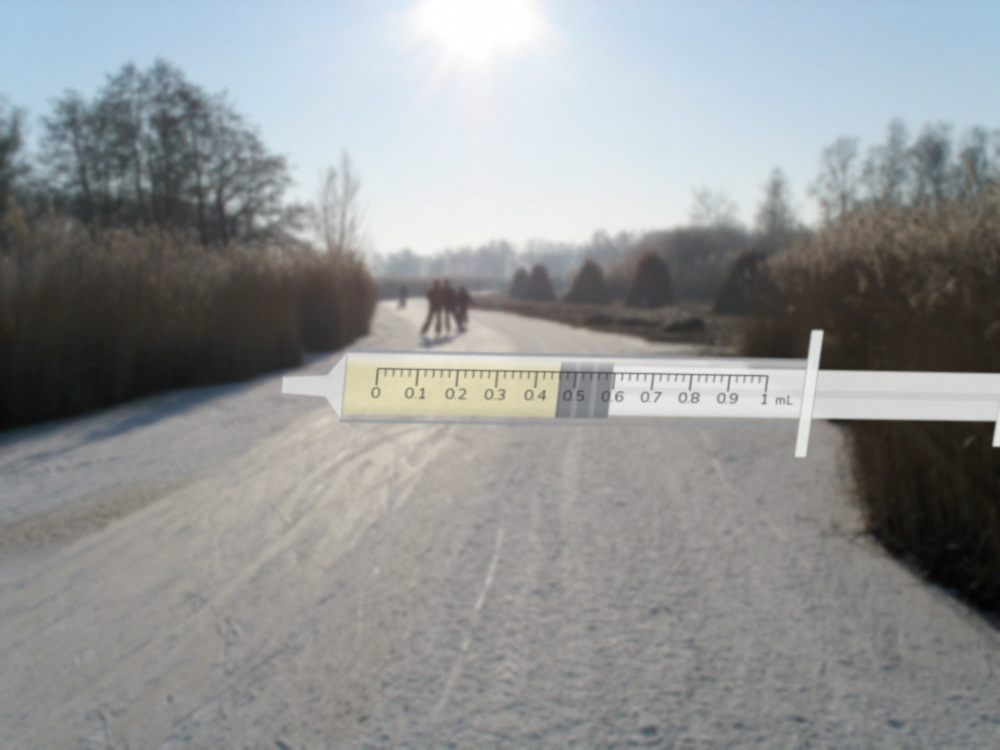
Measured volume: 0.46
